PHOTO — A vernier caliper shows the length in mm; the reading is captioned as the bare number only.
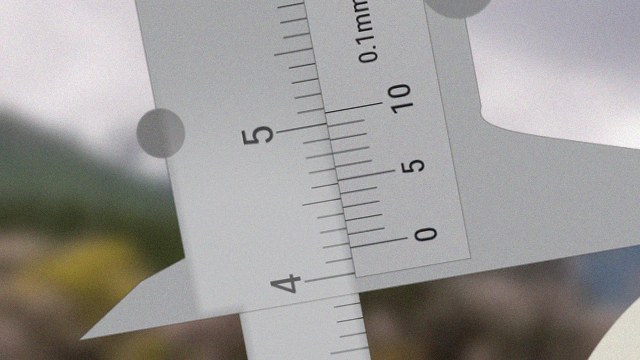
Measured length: 41.7
